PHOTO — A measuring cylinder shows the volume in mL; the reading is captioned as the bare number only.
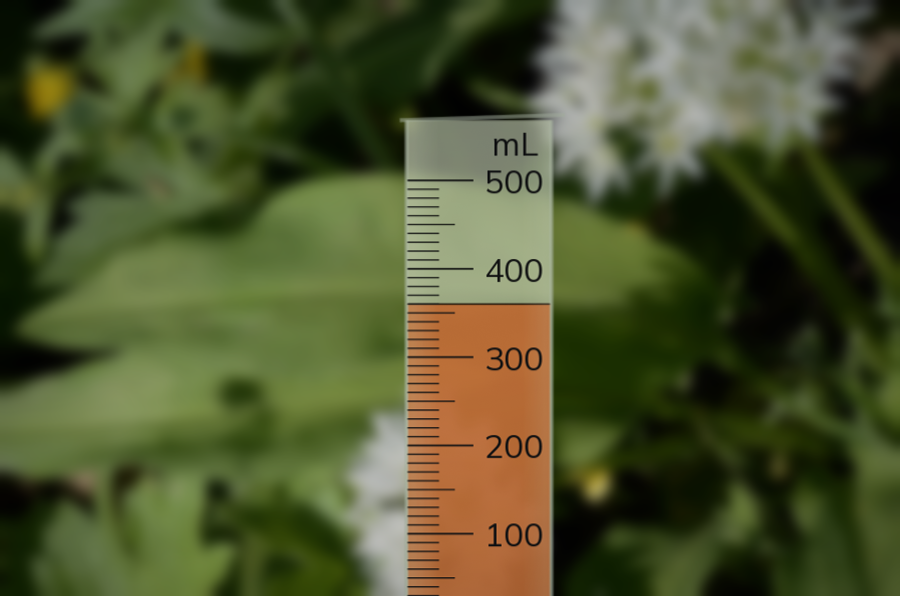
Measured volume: 360
